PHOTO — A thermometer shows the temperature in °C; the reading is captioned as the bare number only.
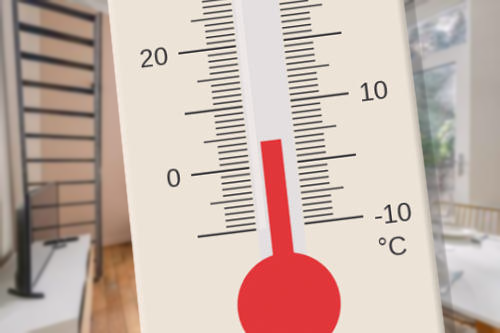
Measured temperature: 4
